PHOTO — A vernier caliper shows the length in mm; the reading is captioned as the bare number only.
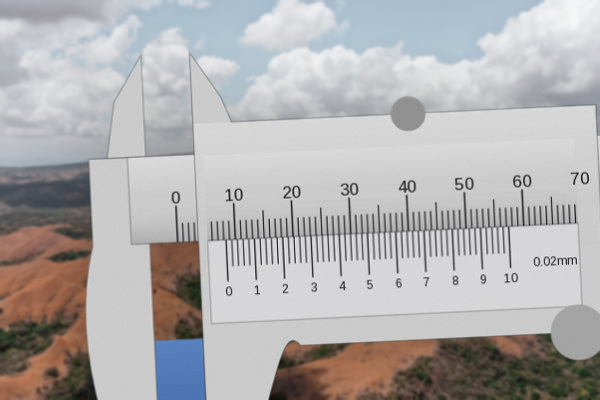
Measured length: 8.4
